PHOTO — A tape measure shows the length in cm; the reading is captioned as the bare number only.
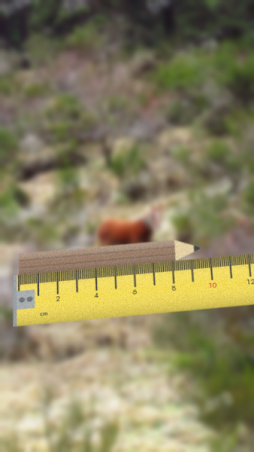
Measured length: 9.5
